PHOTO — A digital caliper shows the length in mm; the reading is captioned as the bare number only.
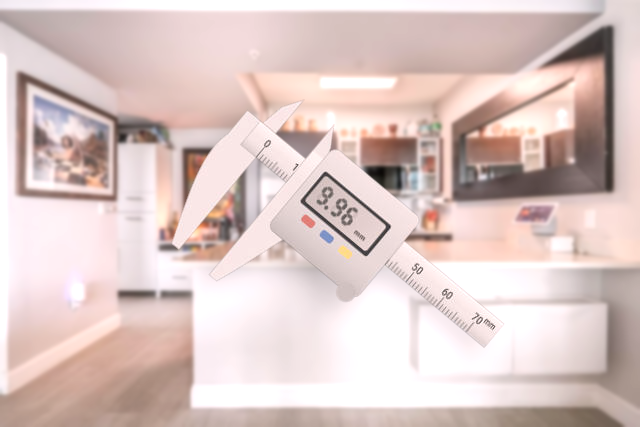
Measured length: 9.96
